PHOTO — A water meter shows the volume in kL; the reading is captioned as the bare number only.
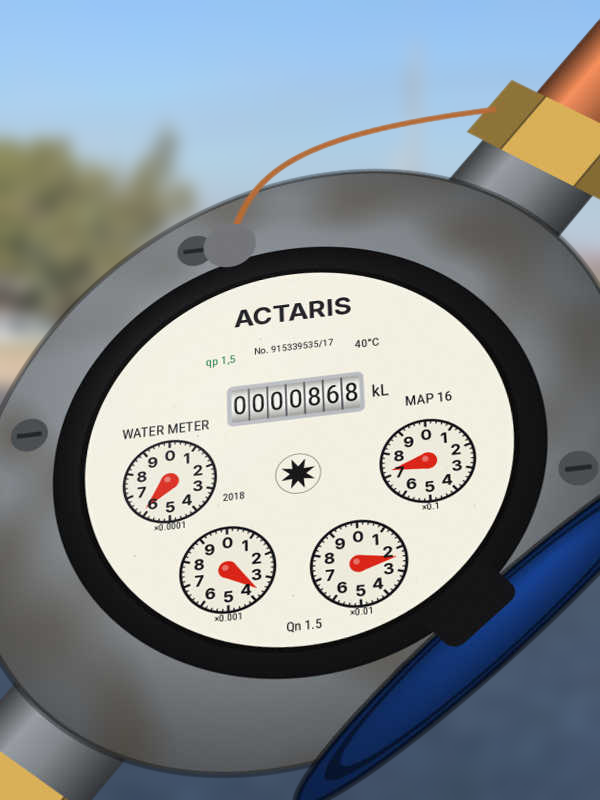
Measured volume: 868.7236
